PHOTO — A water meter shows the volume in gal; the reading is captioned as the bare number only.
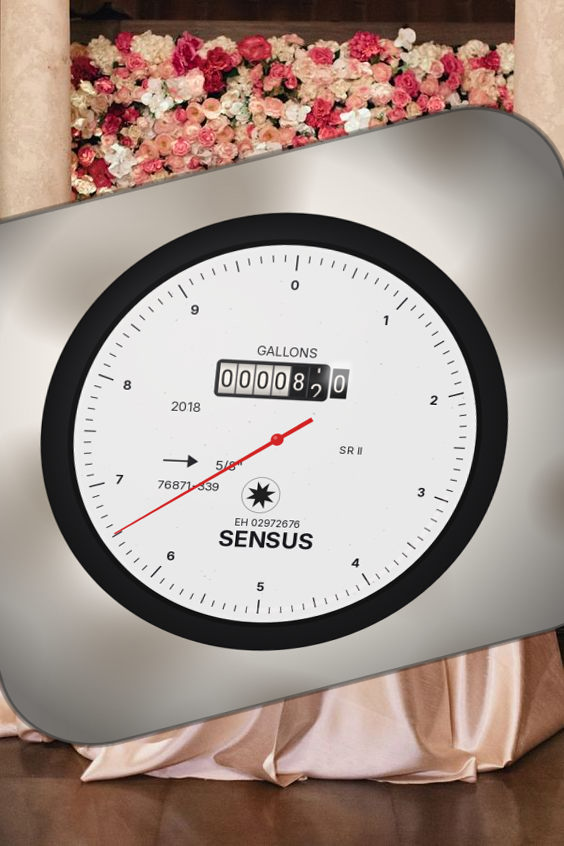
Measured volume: 816.5
